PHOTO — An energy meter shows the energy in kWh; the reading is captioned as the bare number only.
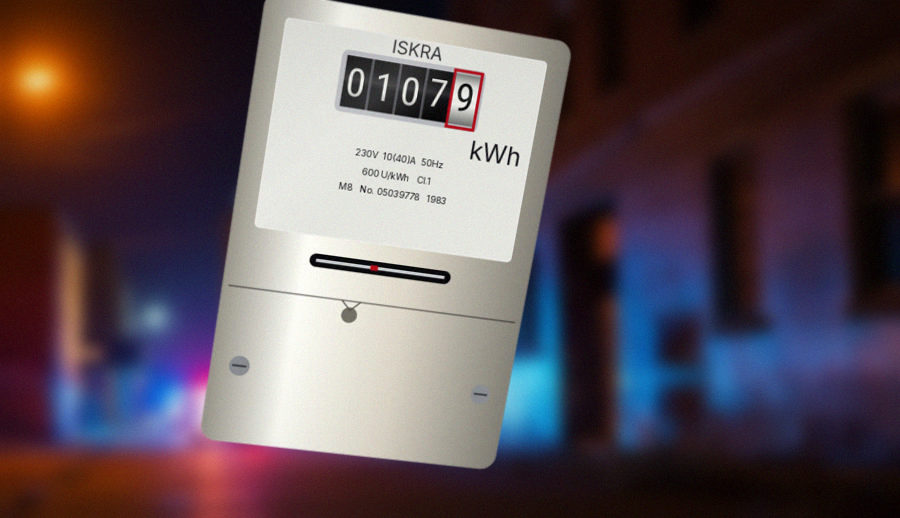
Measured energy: 107.9
